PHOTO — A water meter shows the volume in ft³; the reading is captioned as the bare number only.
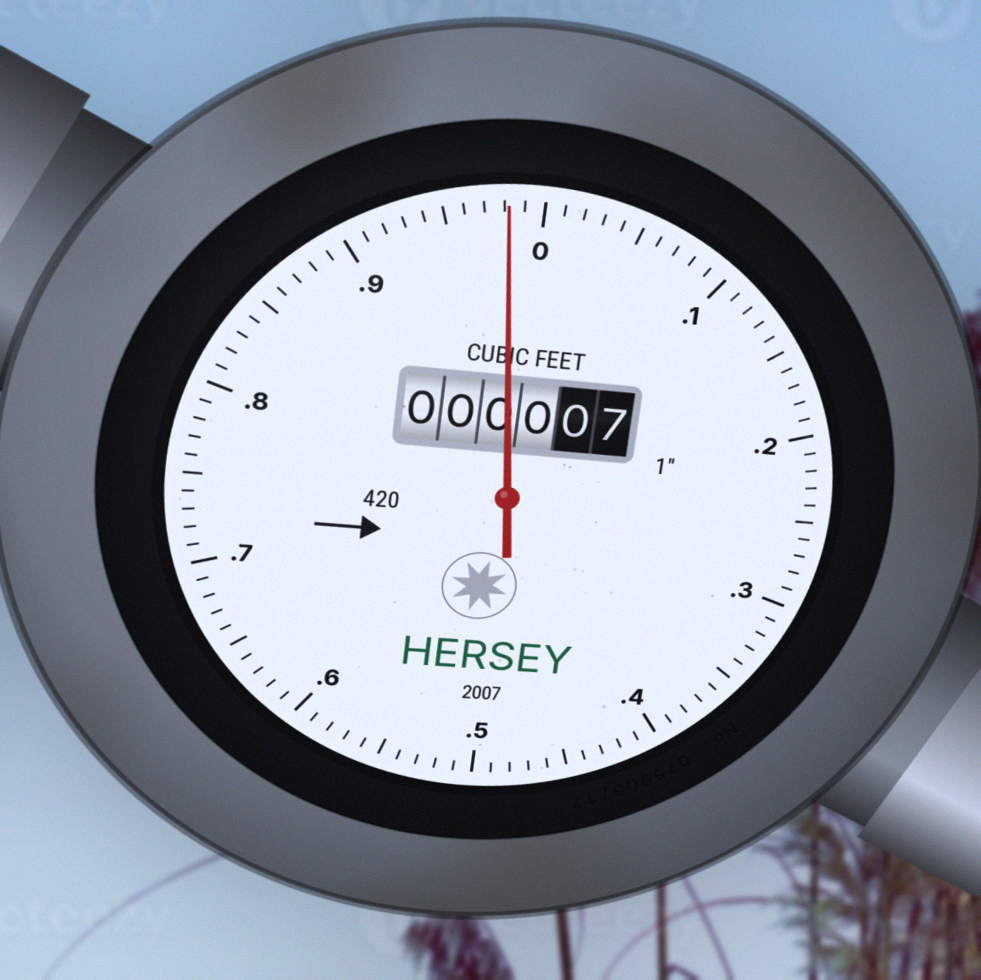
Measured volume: 6.98
